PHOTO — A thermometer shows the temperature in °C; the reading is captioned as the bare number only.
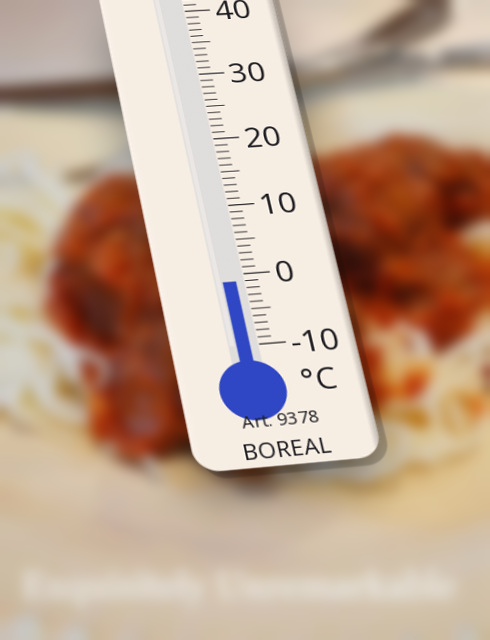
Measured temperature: -1
